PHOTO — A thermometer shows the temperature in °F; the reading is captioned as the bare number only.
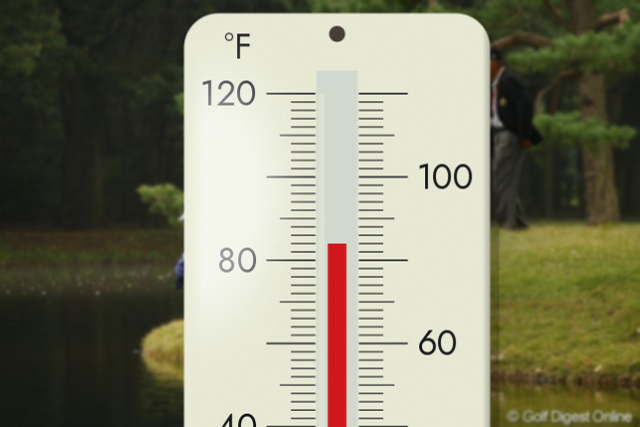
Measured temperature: 84
